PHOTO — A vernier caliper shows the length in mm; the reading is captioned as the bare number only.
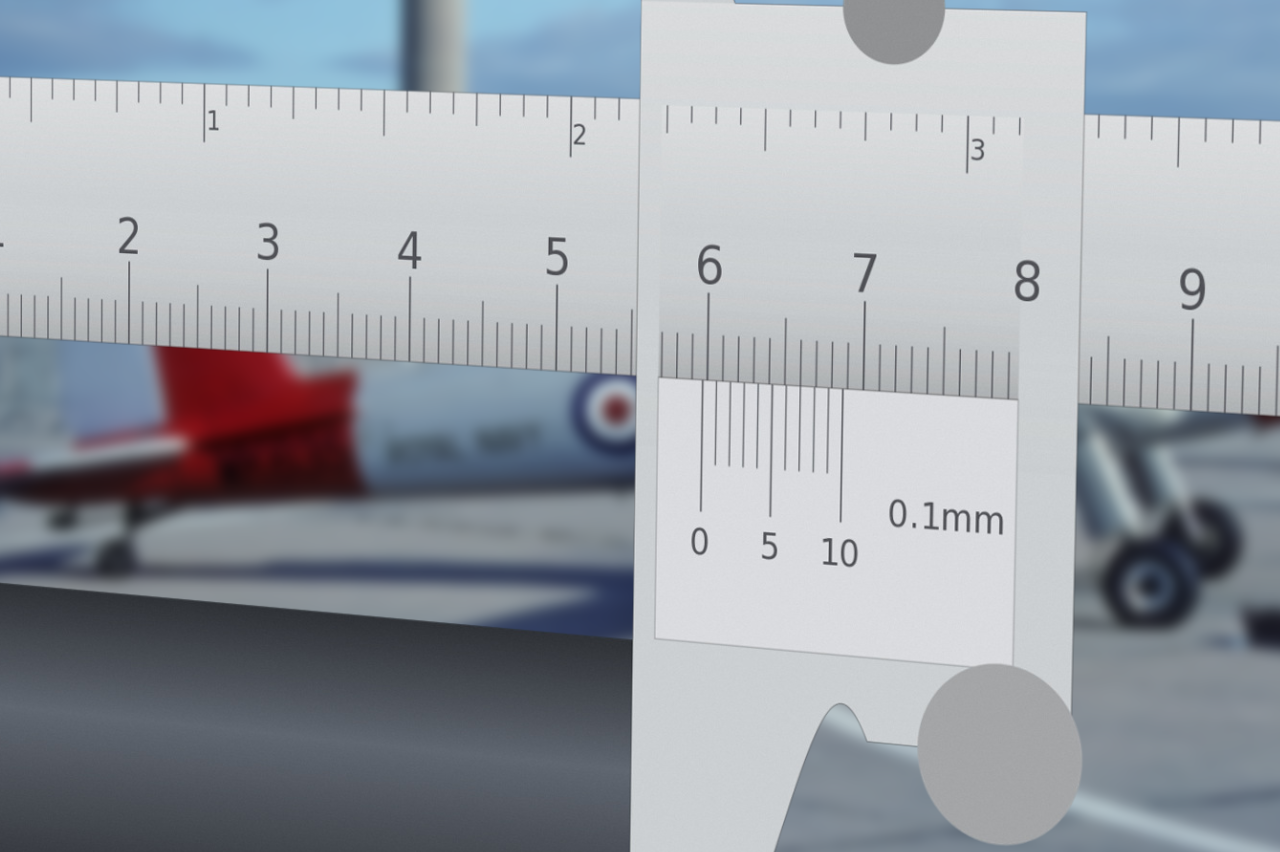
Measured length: 59.7
